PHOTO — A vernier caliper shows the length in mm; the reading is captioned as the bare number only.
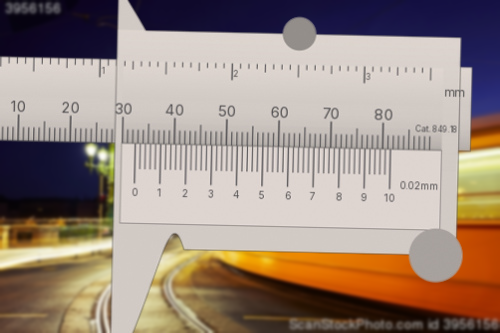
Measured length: 32.5
